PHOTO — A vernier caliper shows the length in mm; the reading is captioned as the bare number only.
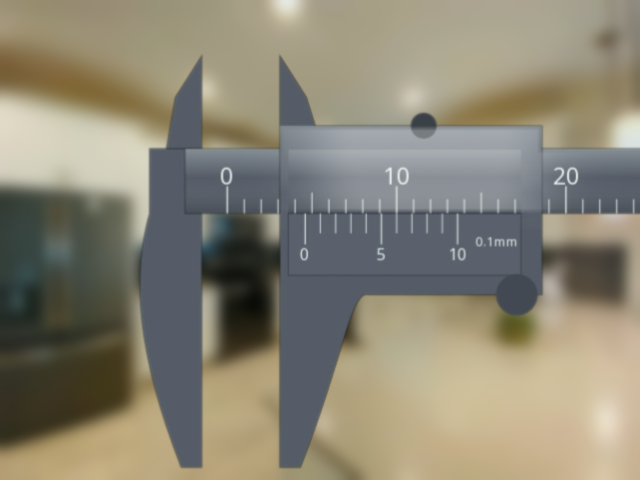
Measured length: 4.6
